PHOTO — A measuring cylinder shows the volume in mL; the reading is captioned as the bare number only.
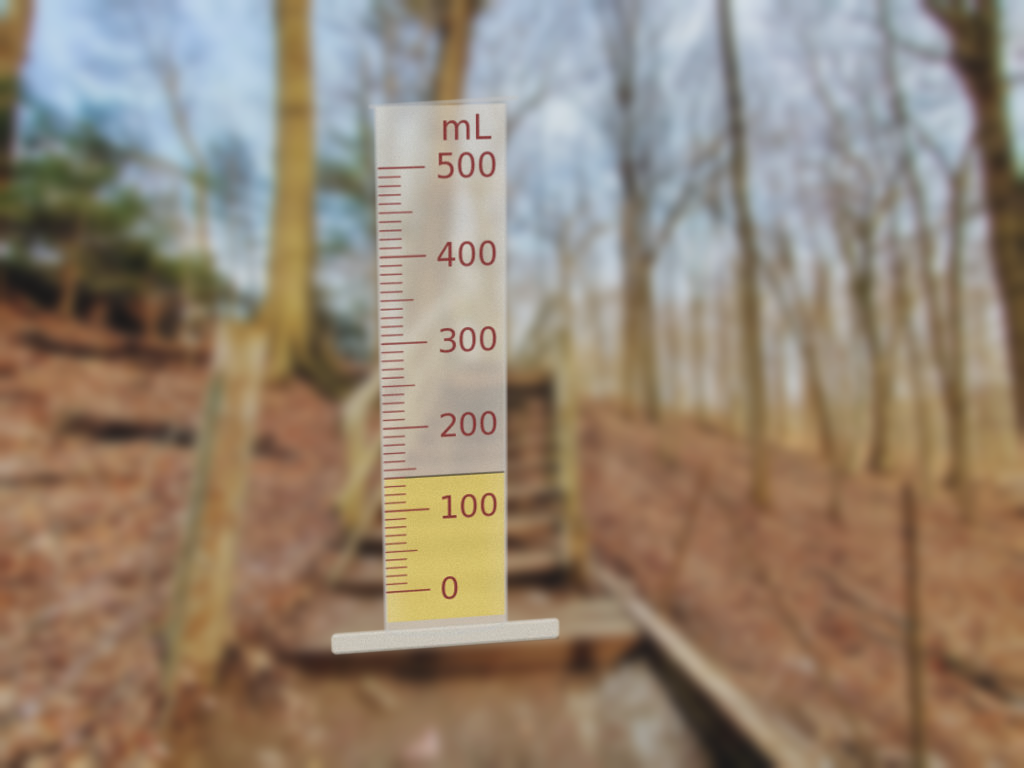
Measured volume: 140
